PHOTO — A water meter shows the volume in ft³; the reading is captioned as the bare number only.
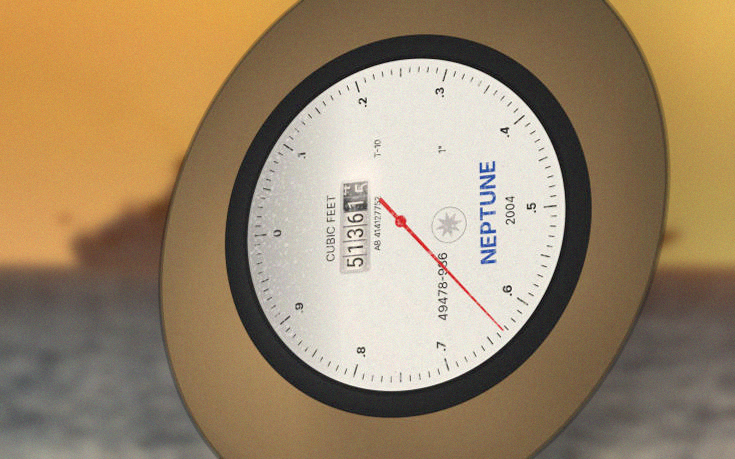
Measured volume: 513614.63
